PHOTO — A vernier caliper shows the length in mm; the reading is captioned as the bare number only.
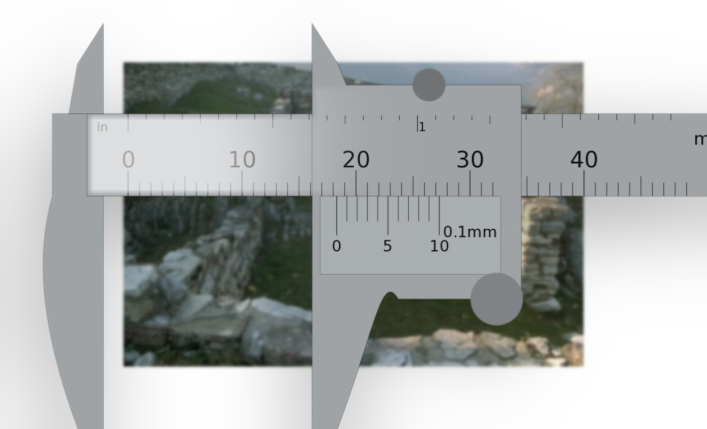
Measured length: 18.3
